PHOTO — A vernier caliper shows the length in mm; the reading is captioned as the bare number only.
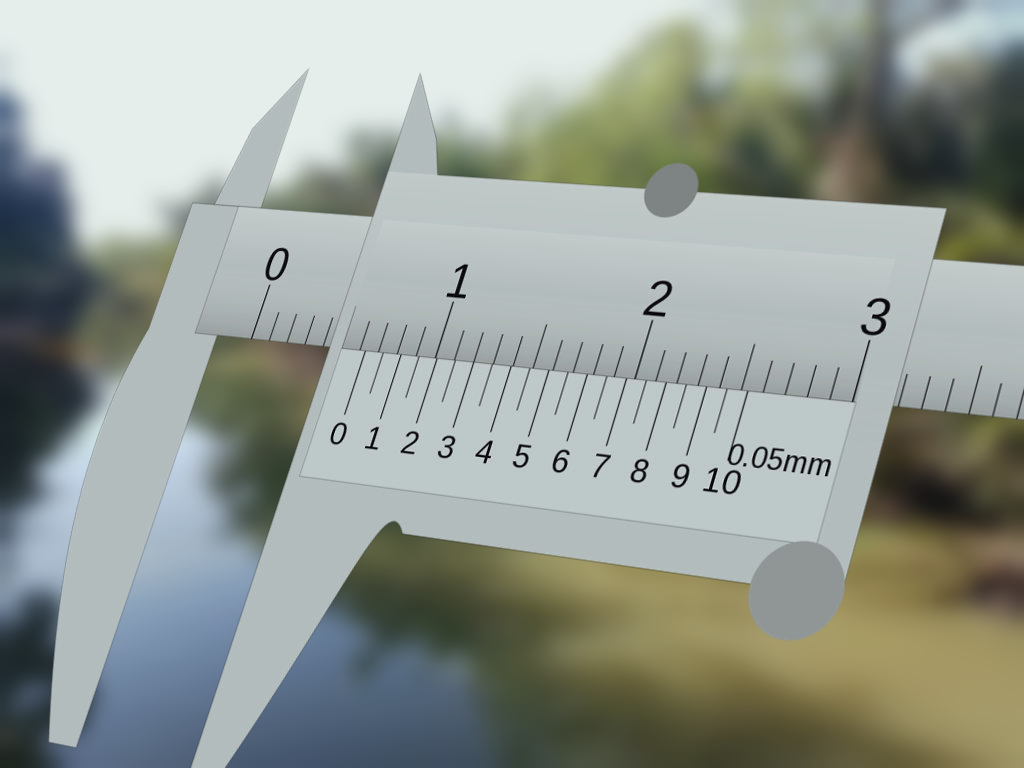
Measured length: 6.3
